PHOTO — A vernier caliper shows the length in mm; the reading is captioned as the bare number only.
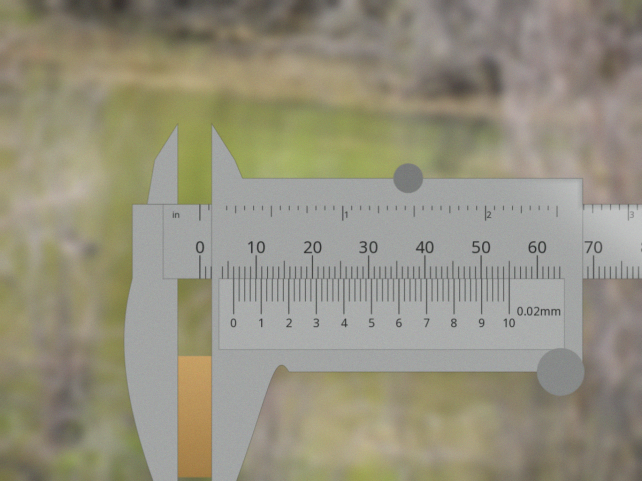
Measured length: 6.0
